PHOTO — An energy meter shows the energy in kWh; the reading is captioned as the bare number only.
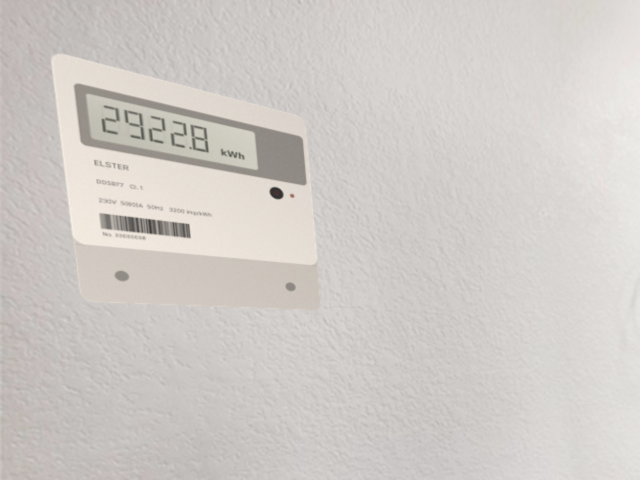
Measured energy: 2922.8
